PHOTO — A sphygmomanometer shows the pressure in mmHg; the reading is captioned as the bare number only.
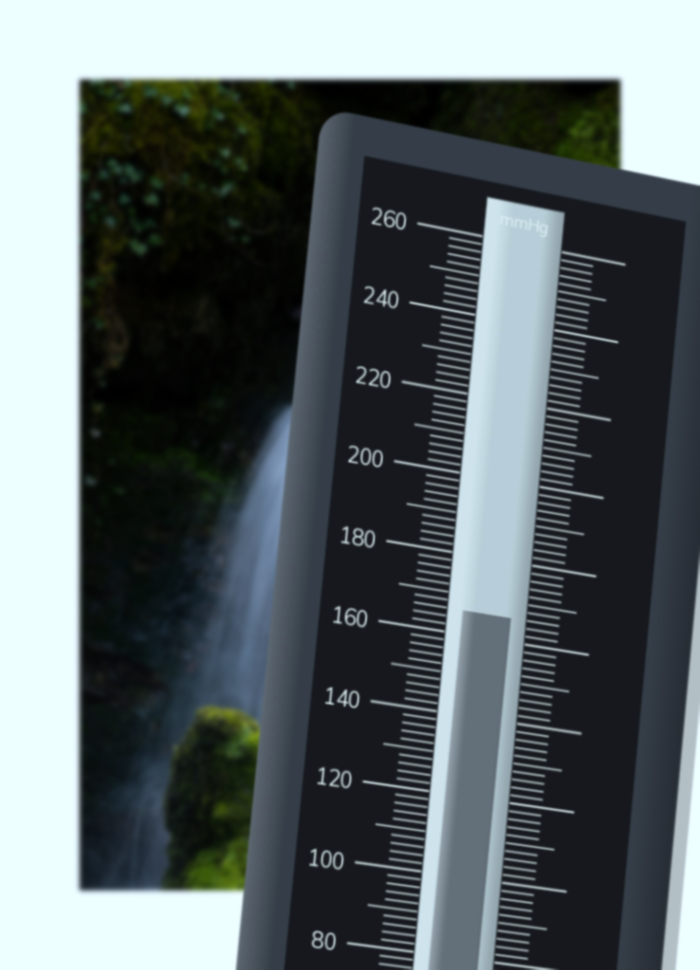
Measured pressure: 166
